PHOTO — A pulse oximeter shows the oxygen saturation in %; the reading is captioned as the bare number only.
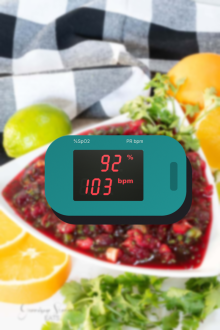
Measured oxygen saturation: 92
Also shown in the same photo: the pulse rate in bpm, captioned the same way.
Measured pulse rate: 103
